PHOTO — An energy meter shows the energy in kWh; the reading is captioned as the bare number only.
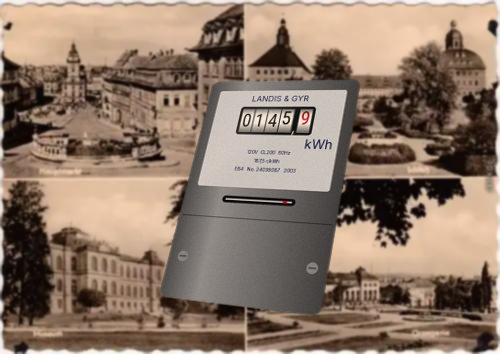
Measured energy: 145.9
